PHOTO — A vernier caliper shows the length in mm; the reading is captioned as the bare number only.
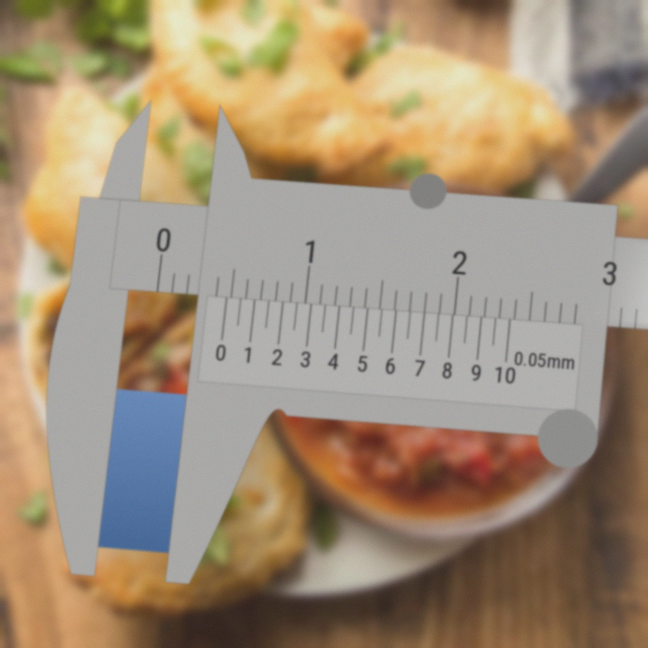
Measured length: 4.7
